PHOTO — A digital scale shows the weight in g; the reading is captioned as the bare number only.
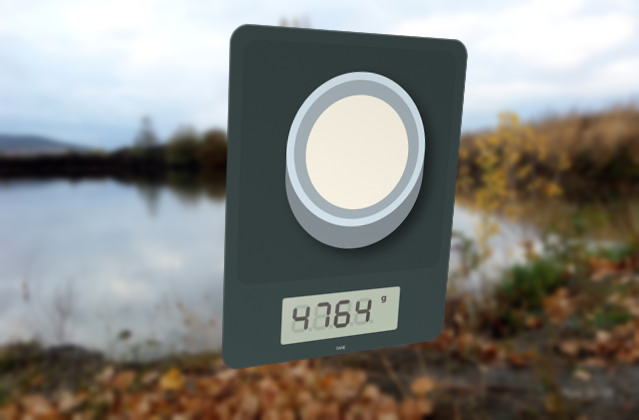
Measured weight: 4764
